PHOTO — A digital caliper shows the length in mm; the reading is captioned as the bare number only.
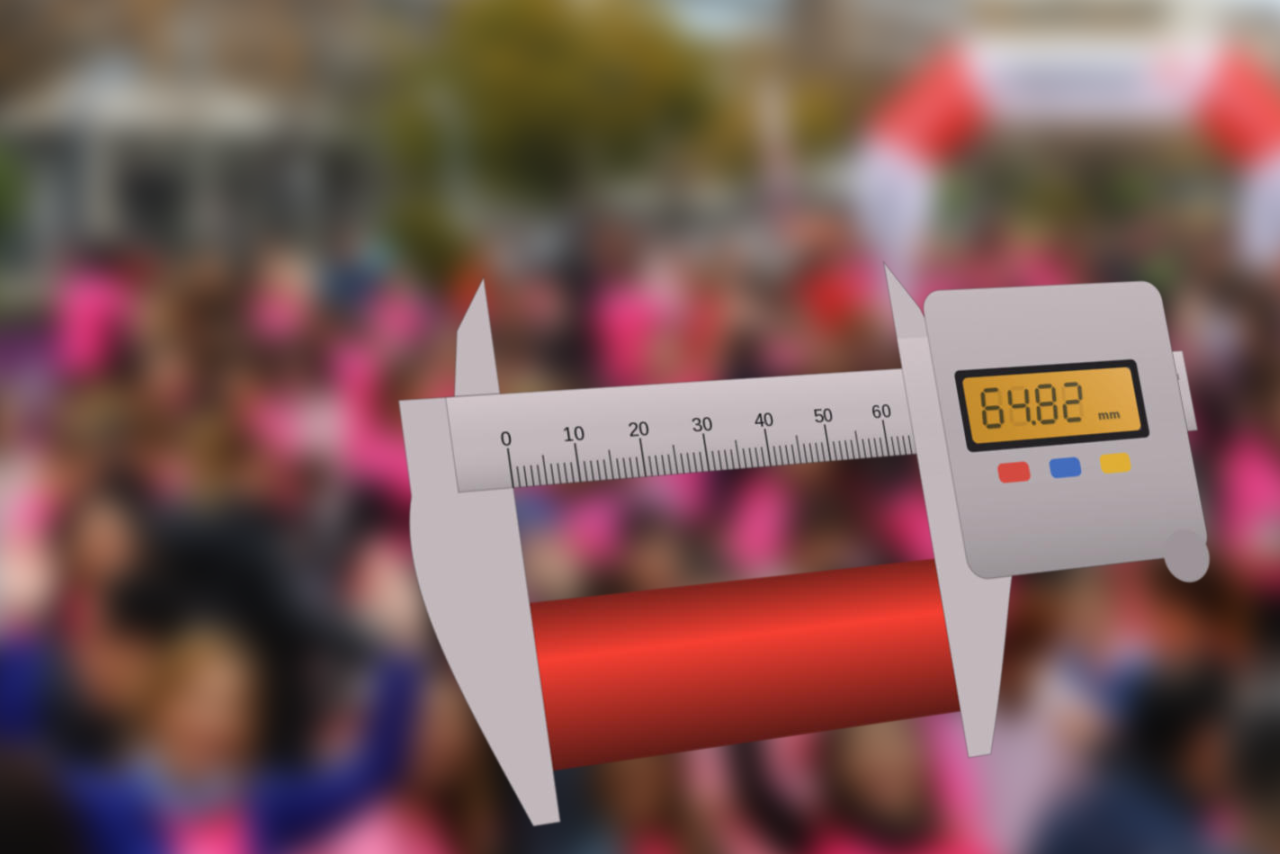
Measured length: 64.82
